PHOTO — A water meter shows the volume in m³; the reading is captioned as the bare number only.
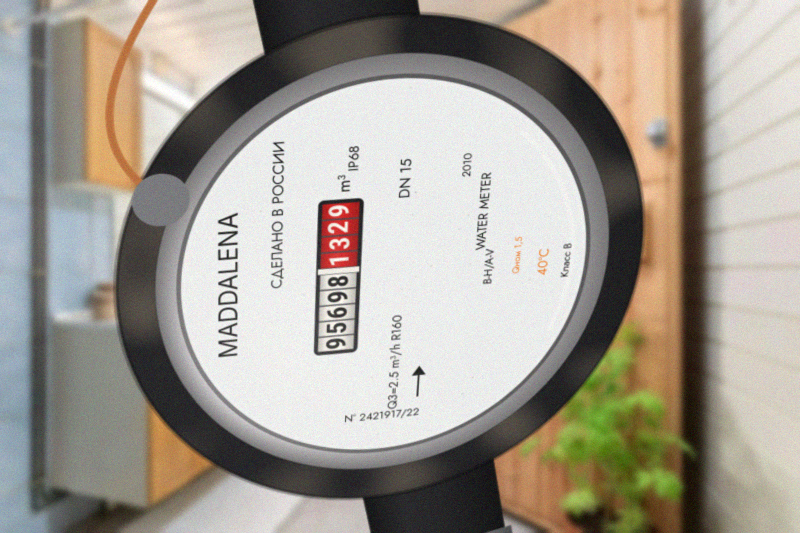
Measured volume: 95698.1329
